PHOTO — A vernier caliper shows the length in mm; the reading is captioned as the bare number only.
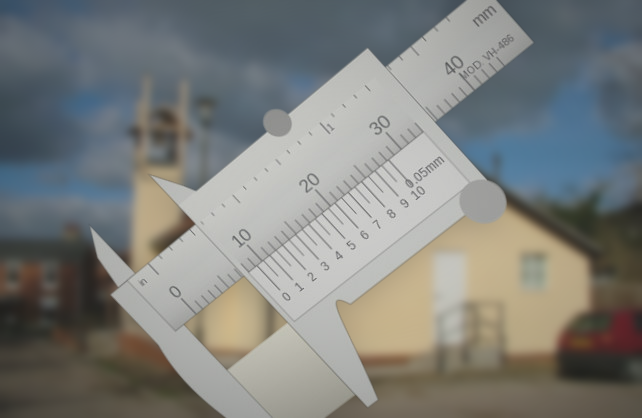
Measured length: 9.2
